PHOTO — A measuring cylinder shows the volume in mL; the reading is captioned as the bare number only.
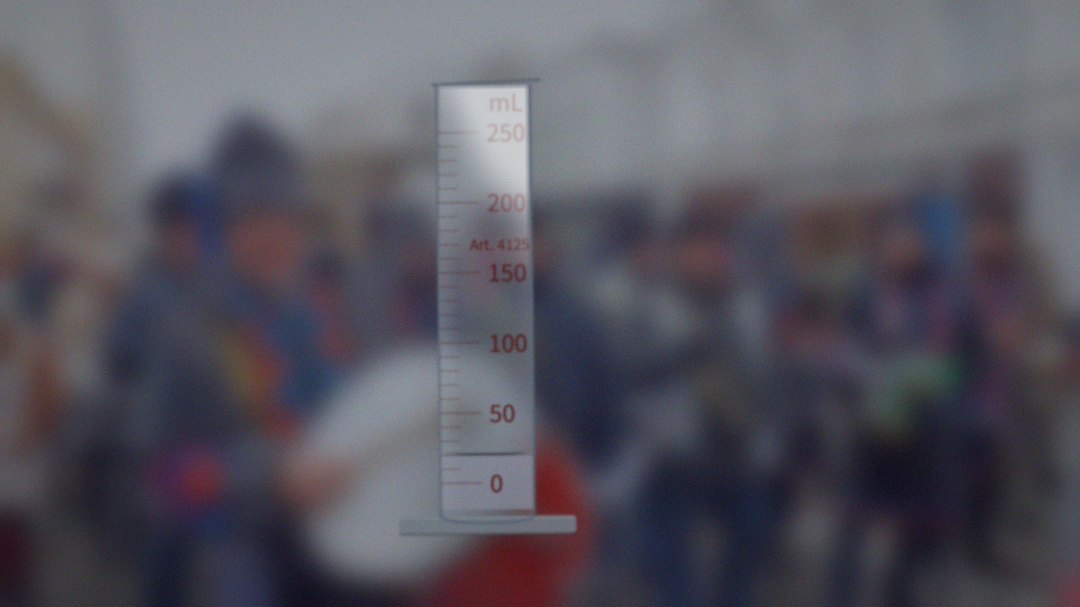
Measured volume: 20
